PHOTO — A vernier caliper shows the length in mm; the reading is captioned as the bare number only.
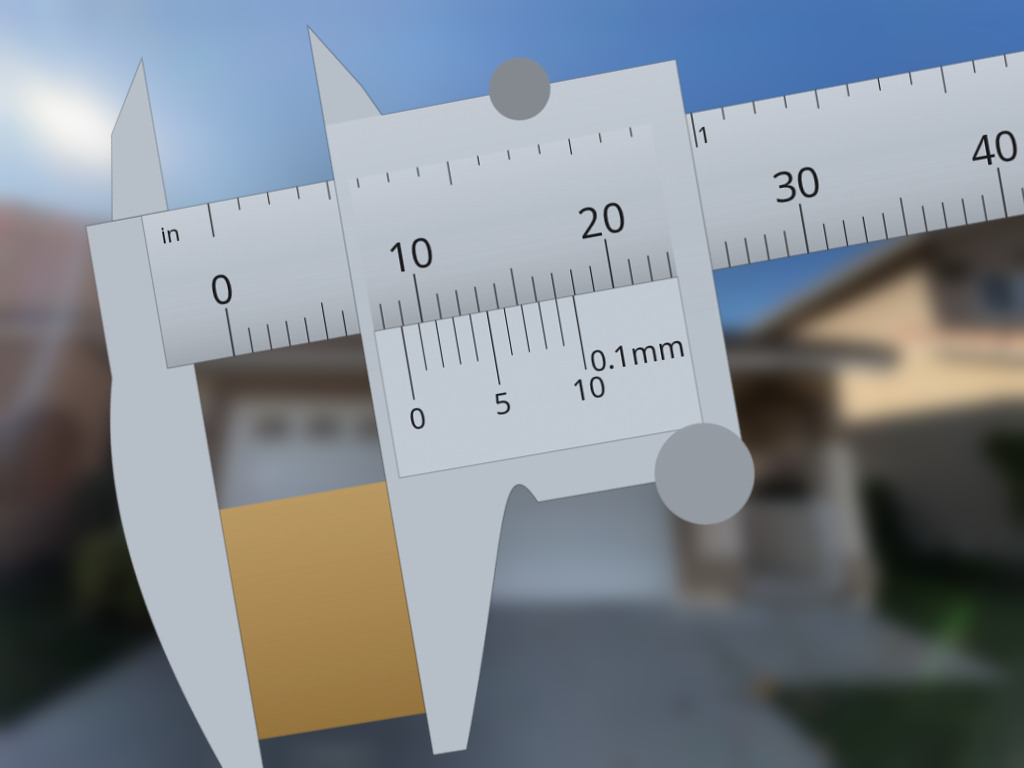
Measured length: 8.9
